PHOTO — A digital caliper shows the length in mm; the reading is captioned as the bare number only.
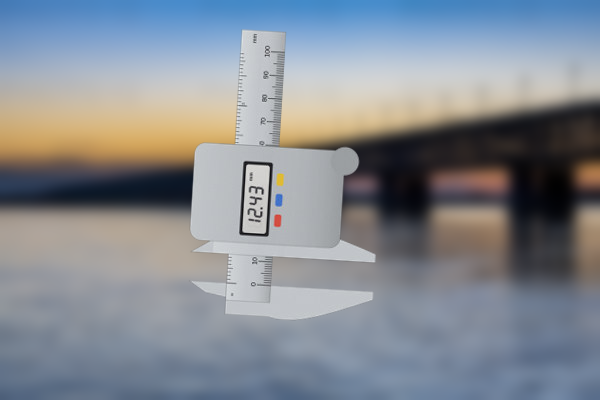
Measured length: 12.43
